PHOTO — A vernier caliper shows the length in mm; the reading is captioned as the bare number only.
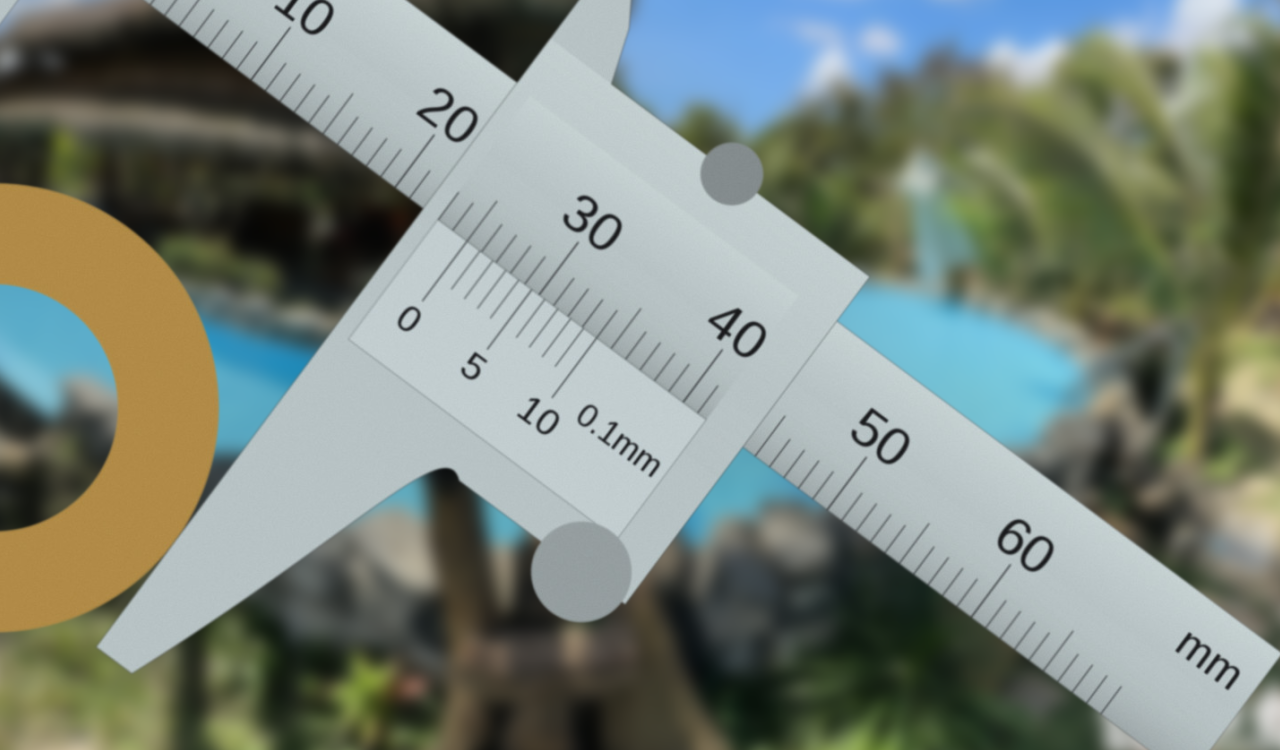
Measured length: 25.0
